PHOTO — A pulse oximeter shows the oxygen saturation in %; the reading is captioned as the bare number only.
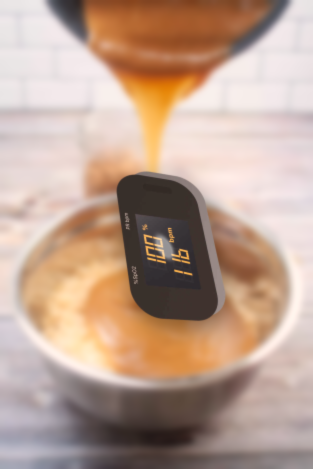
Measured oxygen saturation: 100
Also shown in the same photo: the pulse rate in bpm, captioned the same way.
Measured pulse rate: 116
